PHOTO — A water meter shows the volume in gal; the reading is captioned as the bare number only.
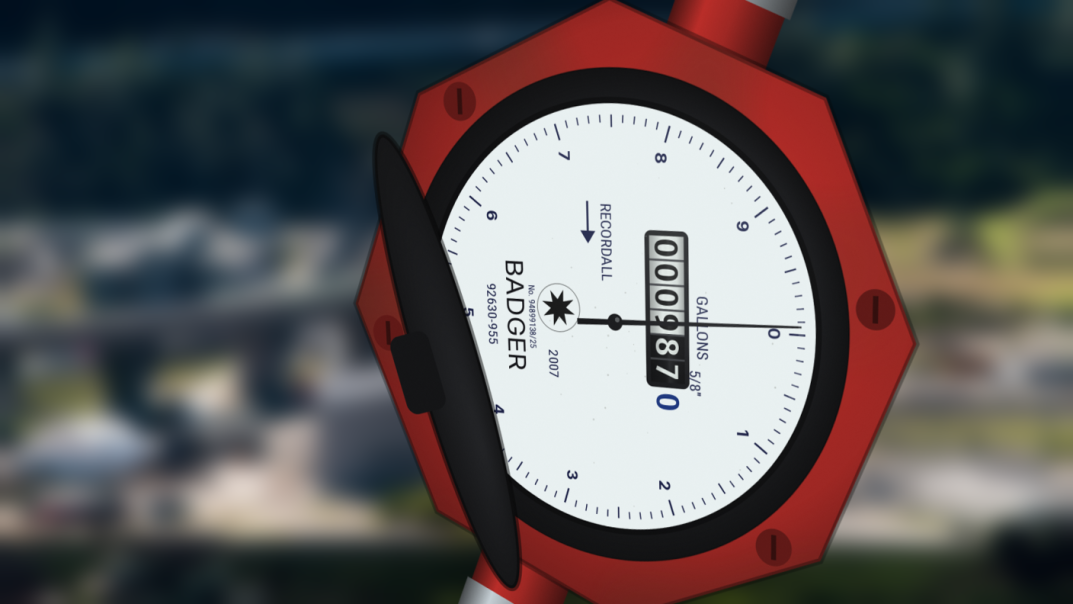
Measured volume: 9869.9
